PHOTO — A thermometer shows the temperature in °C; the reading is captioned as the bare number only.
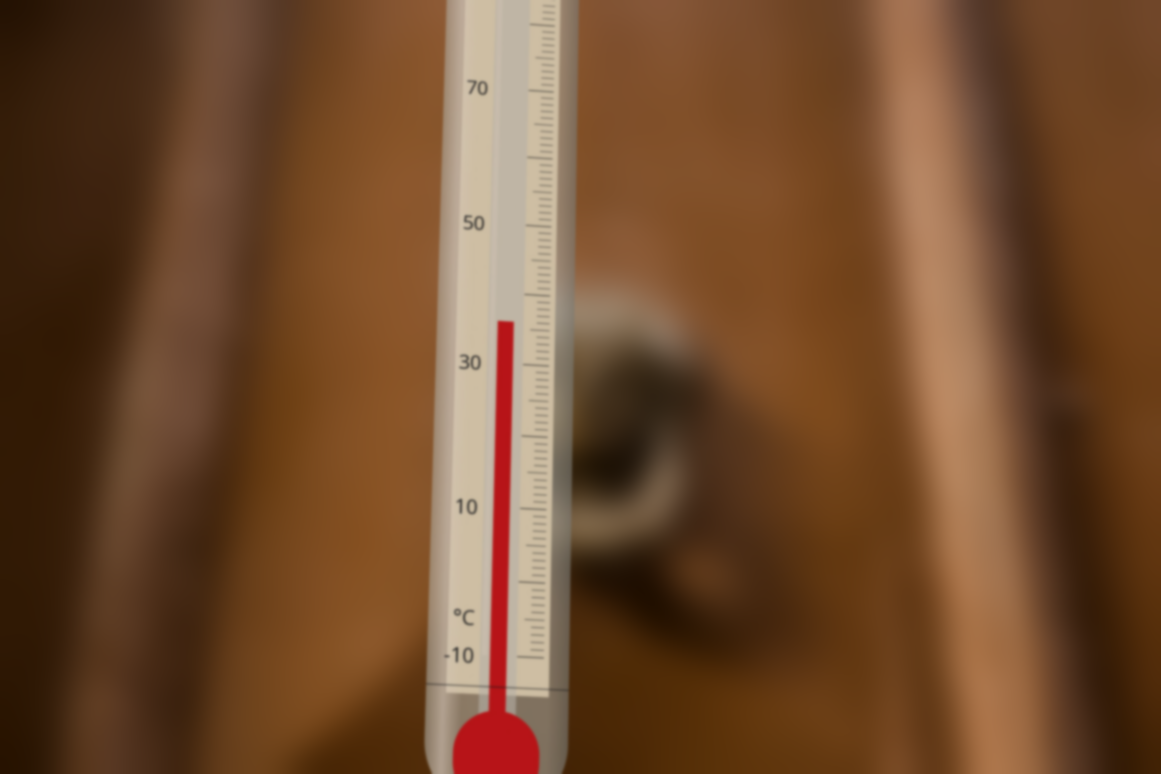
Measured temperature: 36
